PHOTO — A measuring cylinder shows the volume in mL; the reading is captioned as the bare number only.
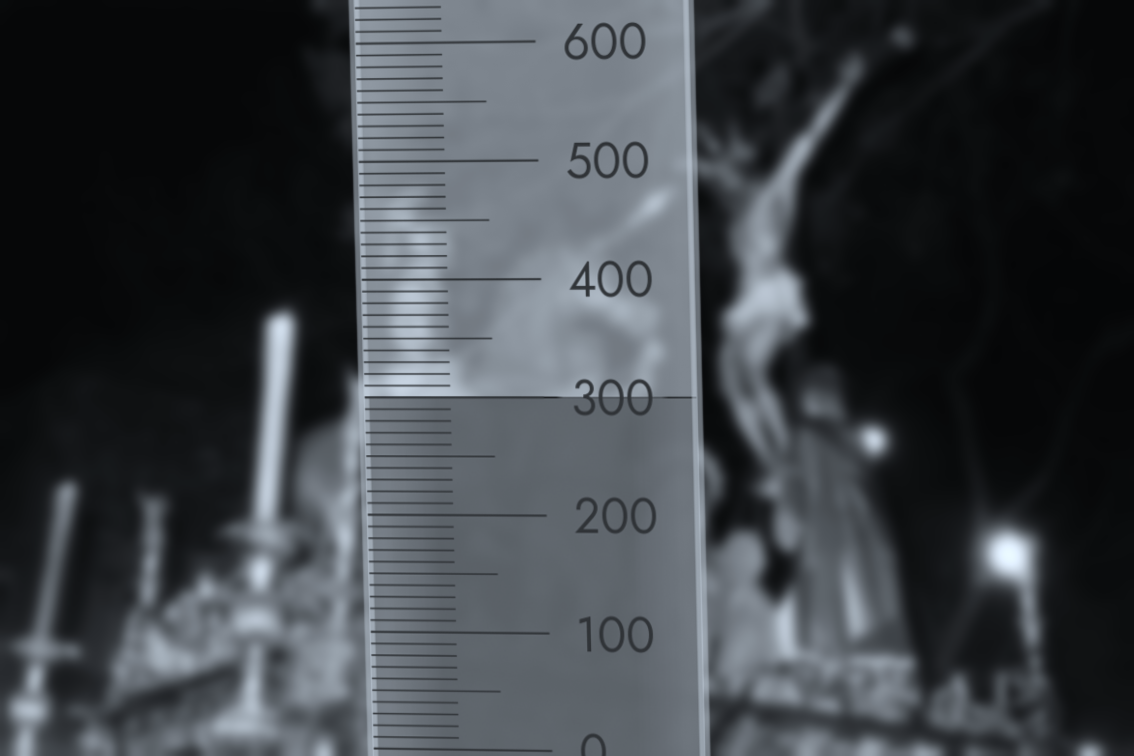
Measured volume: 300
